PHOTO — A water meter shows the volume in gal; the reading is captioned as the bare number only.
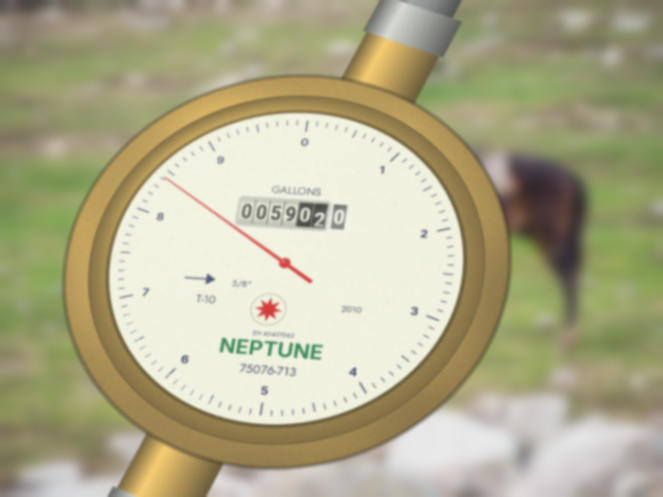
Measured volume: 59018.4
